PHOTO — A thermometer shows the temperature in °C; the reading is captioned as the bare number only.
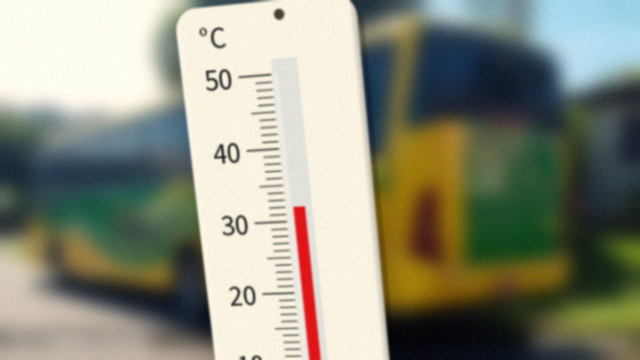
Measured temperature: 32
